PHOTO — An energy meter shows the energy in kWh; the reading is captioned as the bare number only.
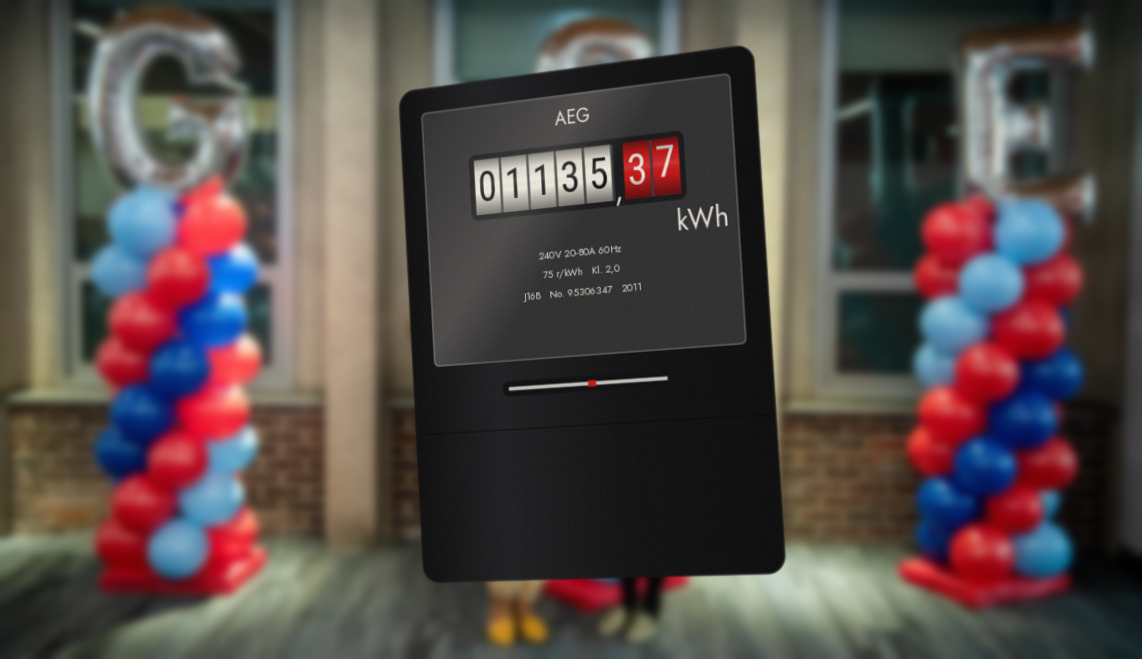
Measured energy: 1135.37
